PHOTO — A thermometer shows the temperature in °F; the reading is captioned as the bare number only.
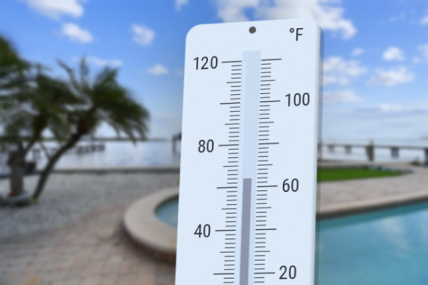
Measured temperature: 64
